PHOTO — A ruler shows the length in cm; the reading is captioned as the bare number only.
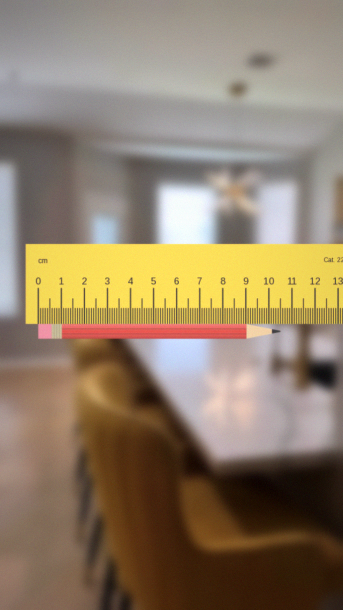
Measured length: 10.5
